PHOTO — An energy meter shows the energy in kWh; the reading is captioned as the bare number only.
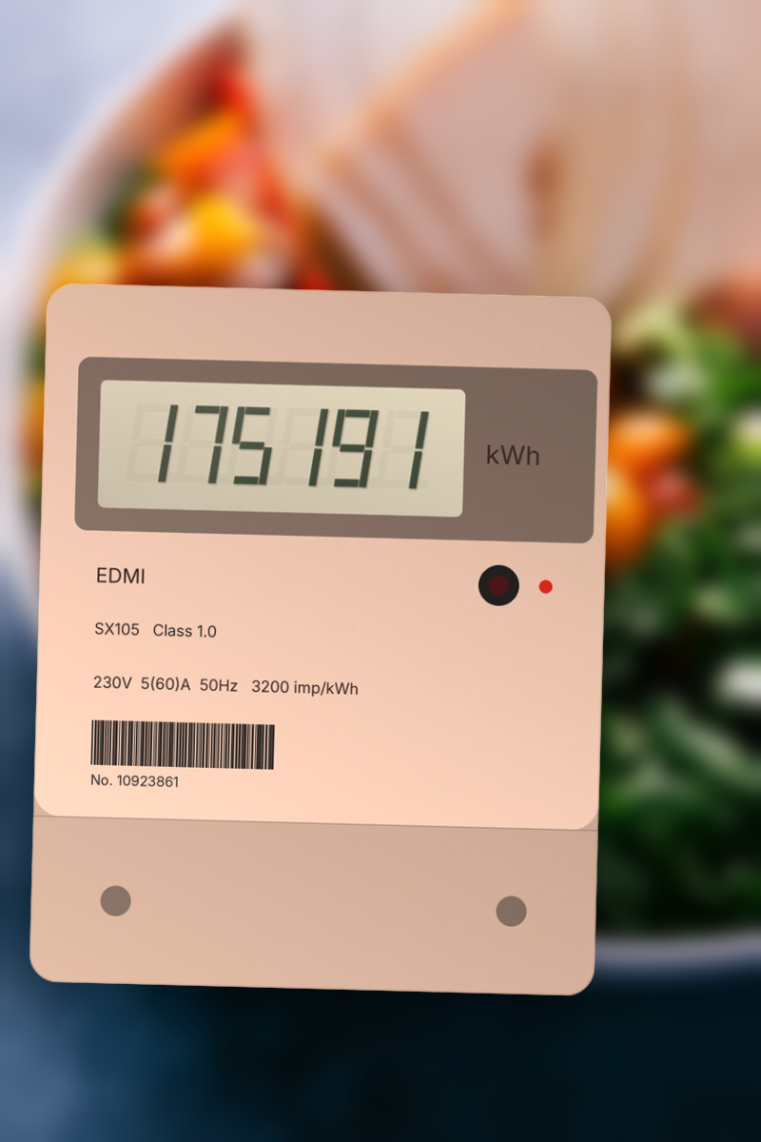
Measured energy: 175191
